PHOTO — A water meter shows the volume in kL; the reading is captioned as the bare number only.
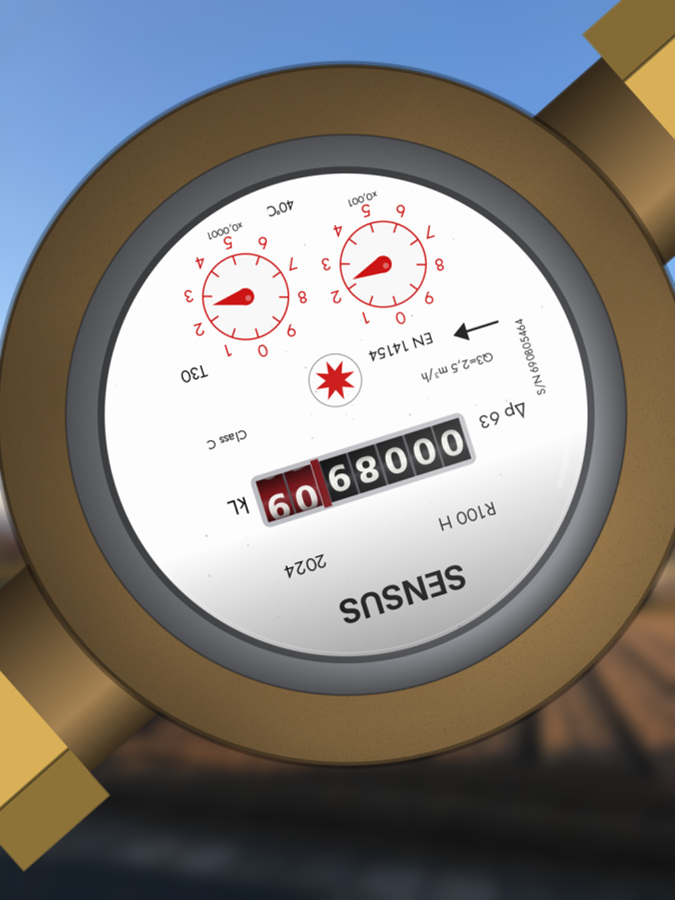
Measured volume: 89.0922
